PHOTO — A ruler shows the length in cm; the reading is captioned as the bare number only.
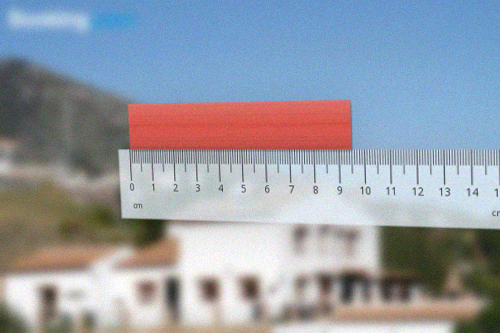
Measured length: 9.5
